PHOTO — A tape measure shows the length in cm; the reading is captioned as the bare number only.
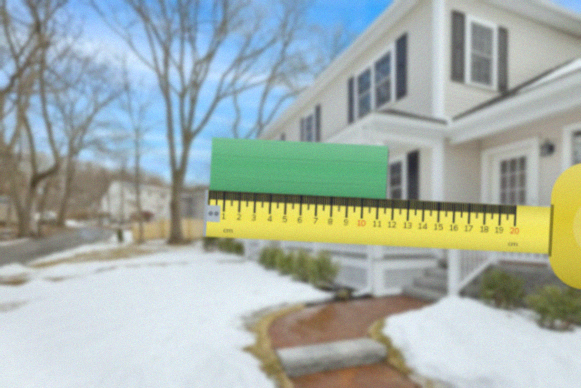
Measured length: 11.5
